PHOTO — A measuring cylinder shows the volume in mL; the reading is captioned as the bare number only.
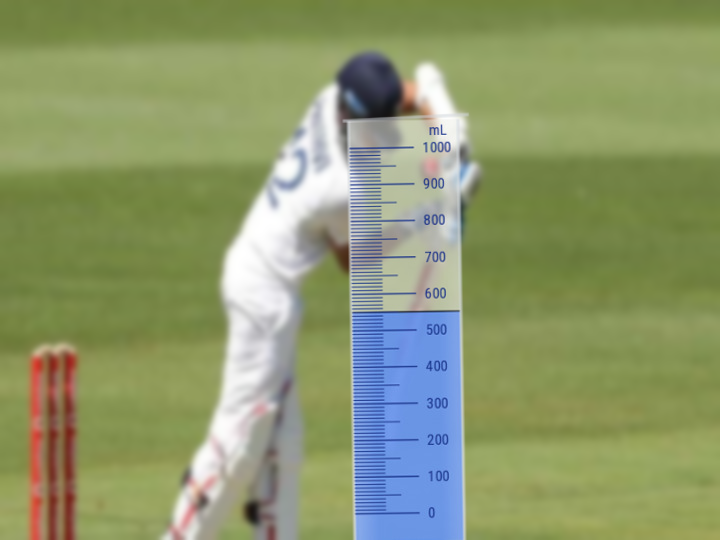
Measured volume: 550
